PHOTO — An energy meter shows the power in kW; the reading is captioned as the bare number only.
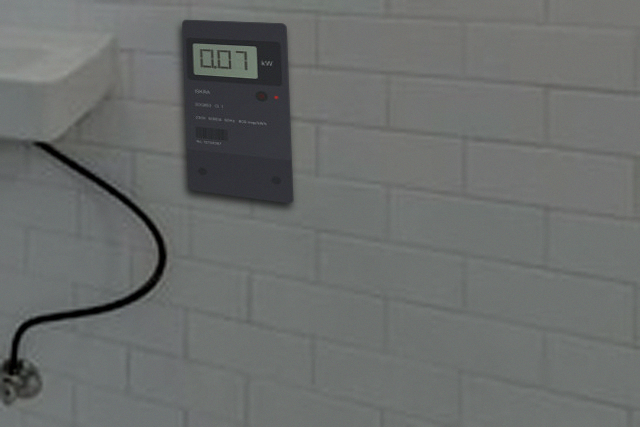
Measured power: 0.07
